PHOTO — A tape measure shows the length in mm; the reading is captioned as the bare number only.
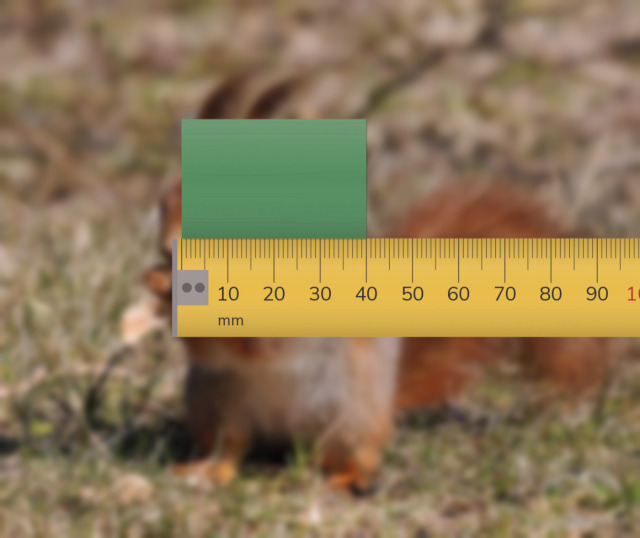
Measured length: 40
